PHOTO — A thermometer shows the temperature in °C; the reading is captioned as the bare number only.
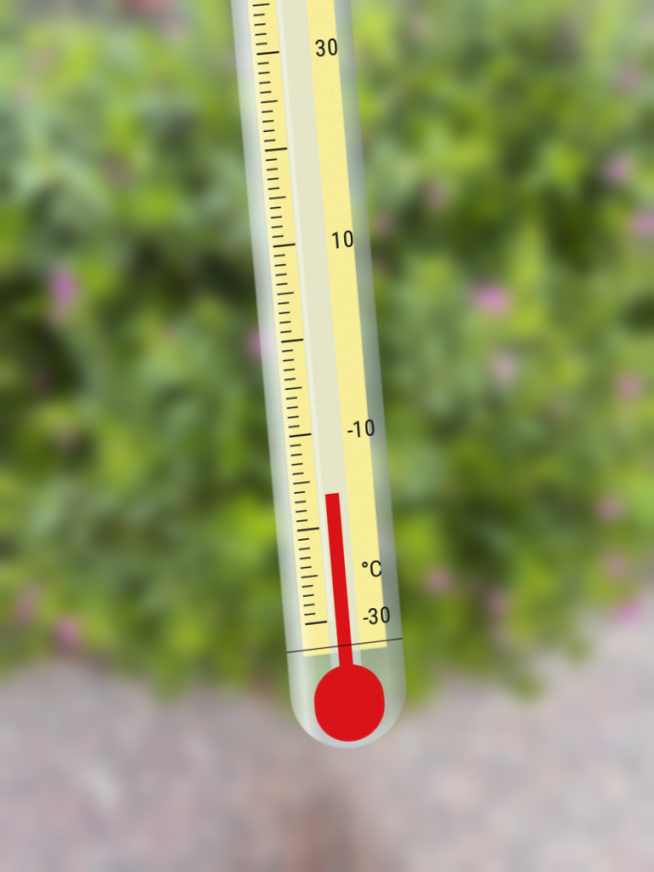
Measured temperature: -16.5
